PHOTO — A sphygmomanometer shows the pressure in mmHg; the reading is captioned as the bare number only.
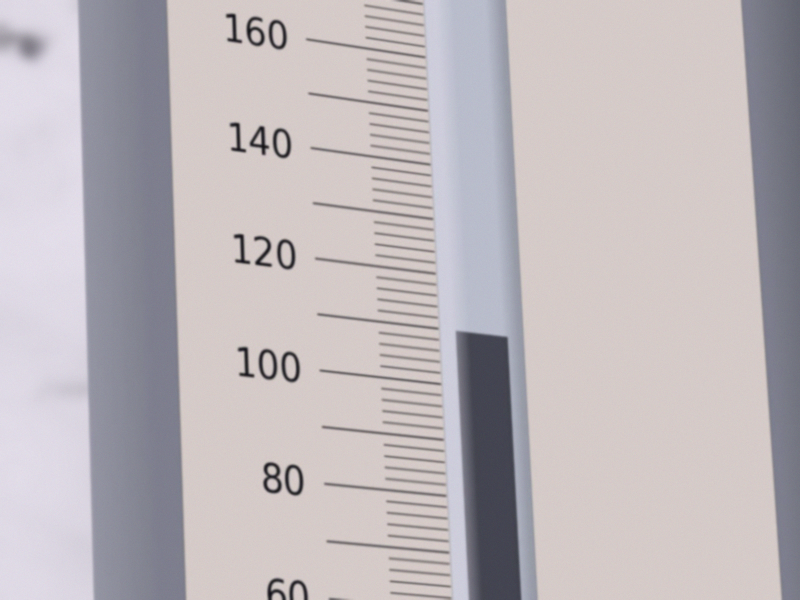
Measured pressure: 110
